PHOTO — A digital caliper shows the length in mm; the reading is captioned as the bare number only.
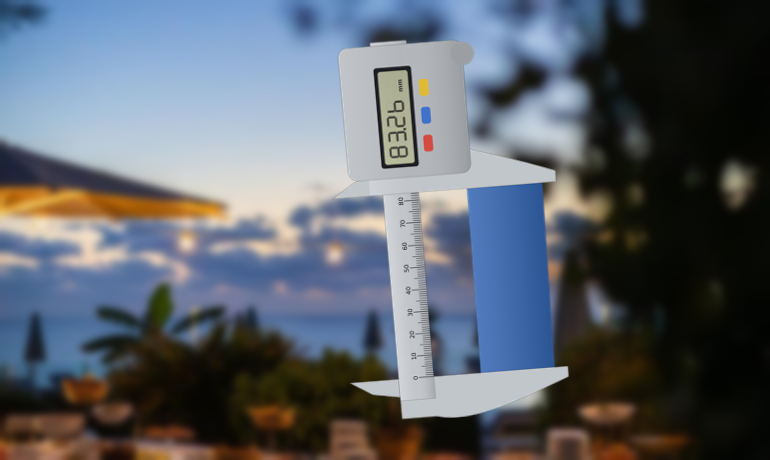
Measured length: 83.26
